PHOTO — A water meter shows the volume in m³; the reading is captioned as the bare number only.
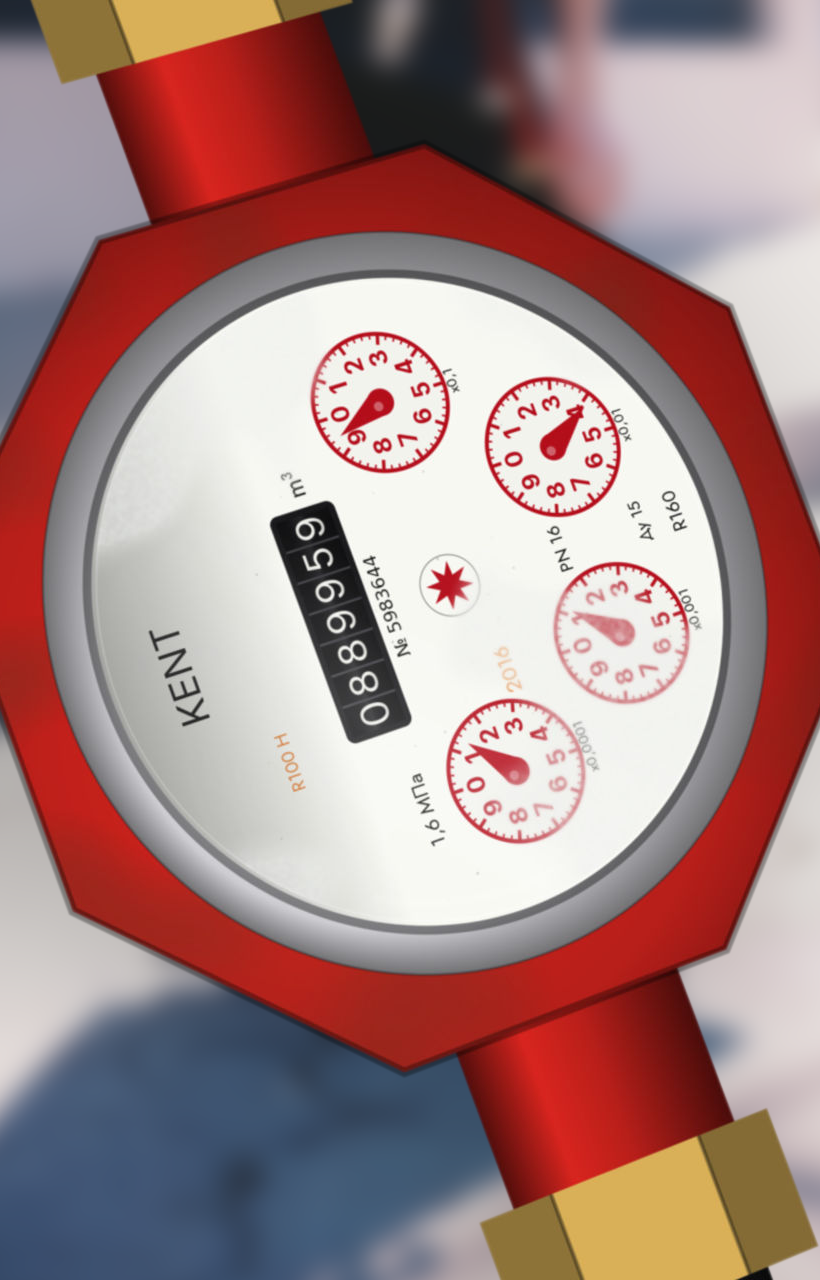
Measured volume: 889958.9411
